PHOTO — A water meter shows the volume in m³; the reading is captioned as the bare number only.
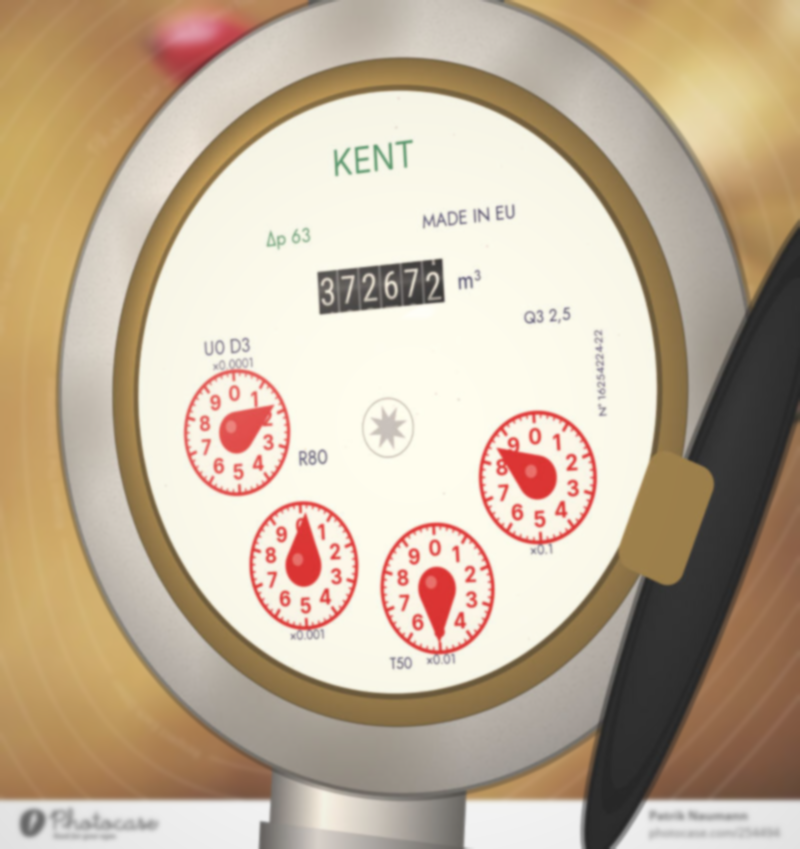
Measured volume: 372671.8501
